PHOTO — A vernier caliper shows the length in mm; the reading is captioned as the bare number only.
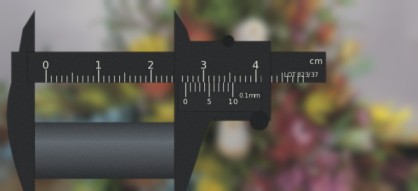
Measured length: 26.6
